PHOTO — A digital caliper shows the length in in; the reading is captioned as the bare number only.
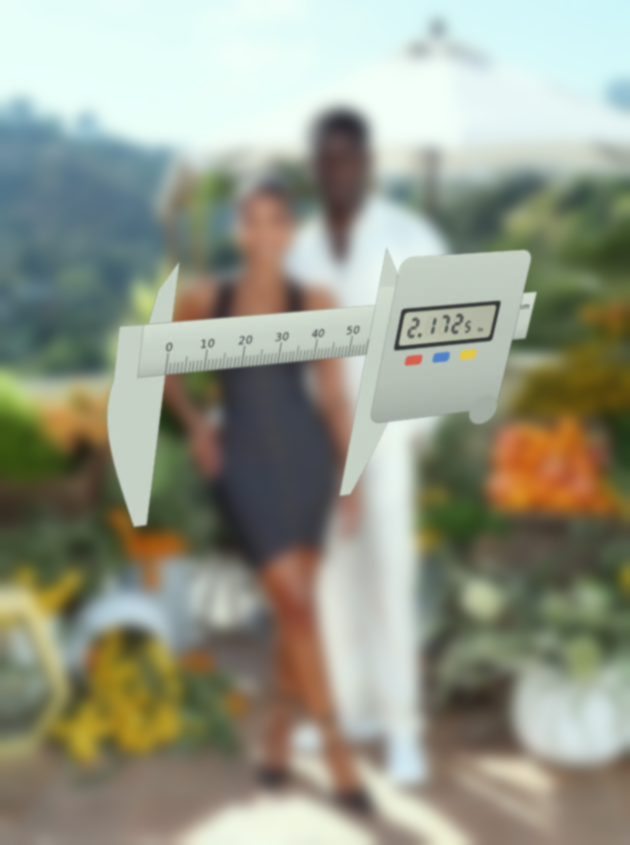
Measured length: 2.1725
